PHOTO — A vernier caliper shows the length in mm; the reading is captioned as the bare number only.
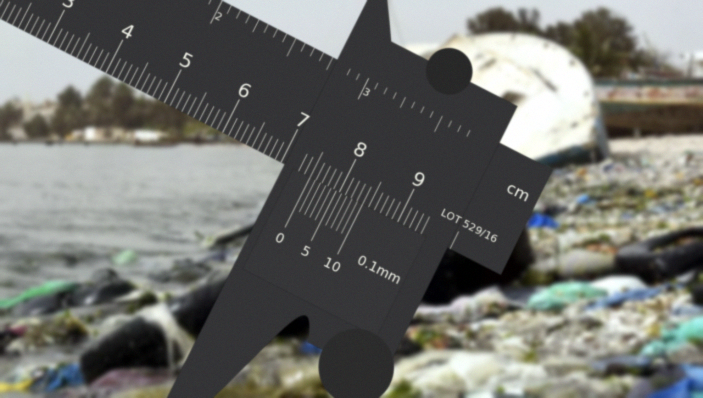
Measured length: 75.0
